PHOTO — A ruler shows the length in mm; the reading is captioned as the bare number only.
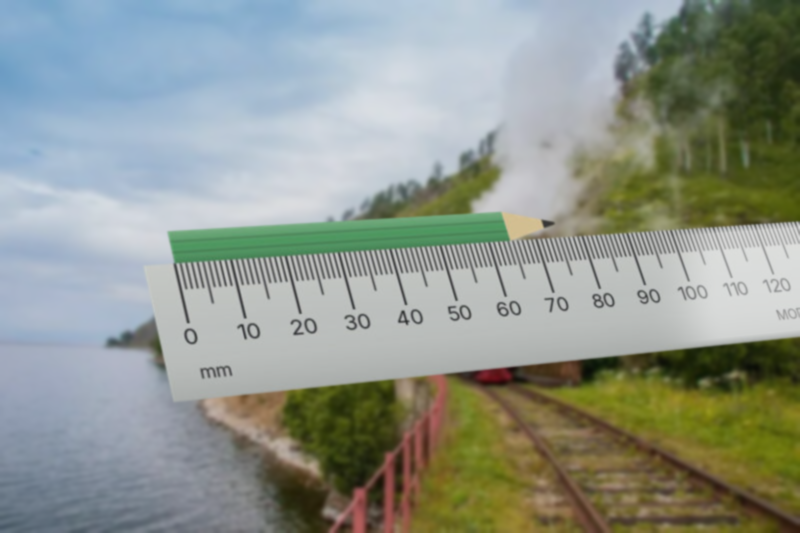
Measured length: 75
